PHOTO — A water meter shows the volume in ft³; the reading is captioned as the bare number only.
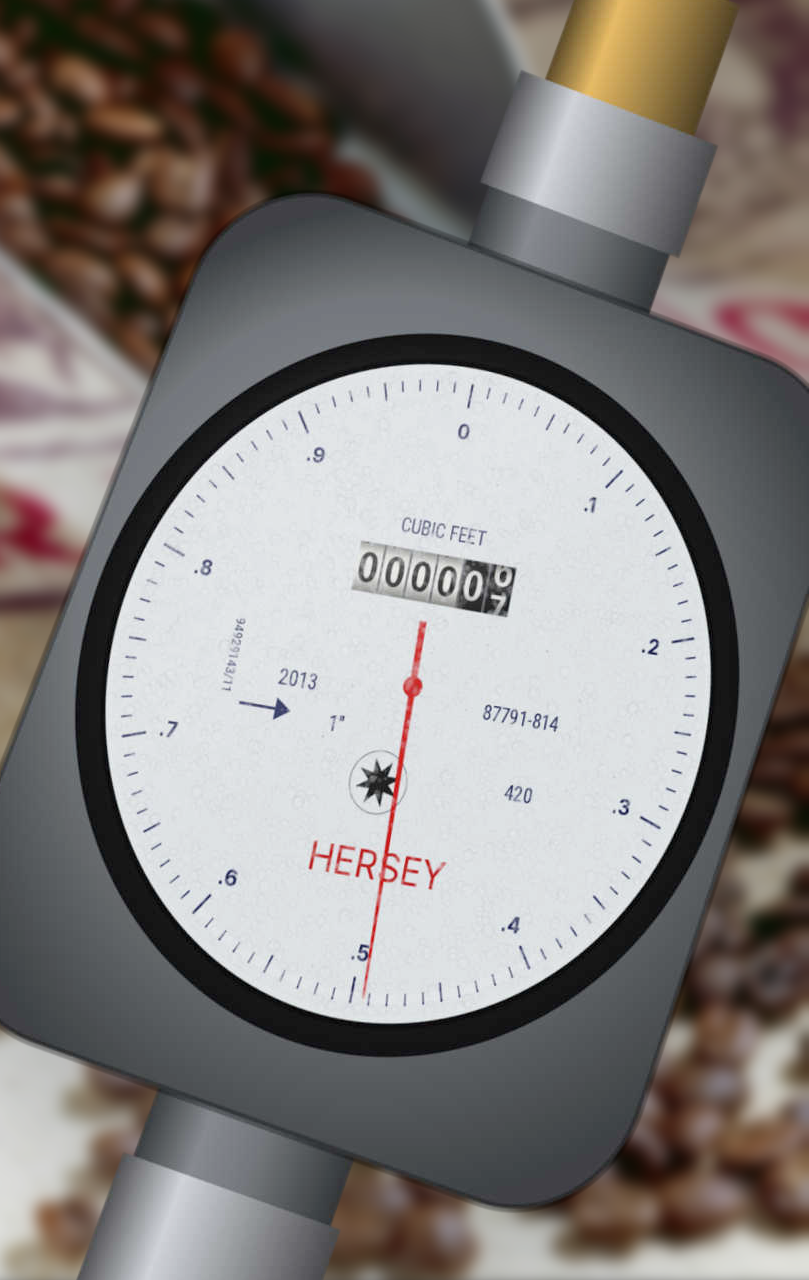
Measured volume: 6.49
